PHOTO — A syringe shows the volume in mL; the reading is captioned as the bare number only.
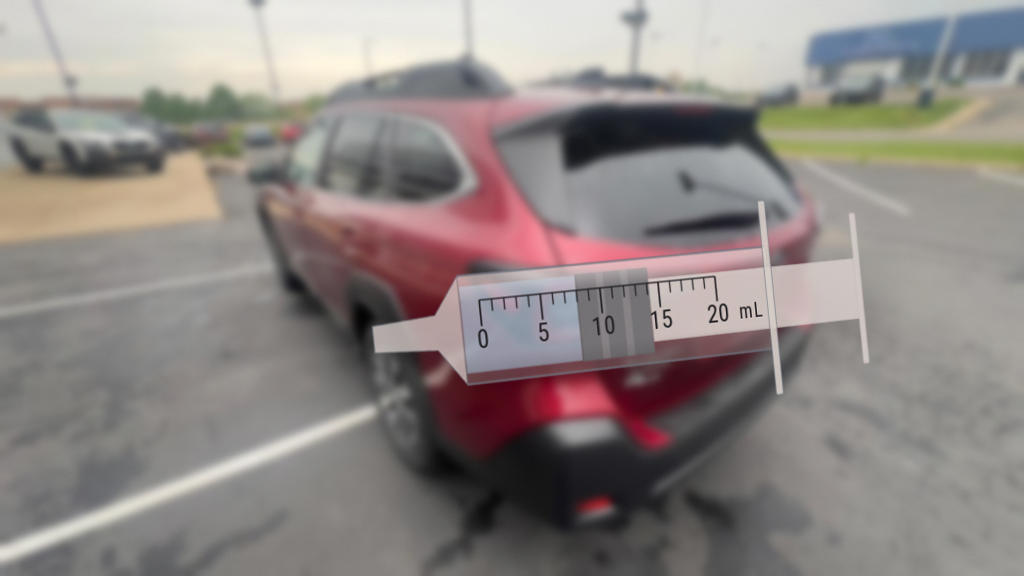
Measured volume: 8
